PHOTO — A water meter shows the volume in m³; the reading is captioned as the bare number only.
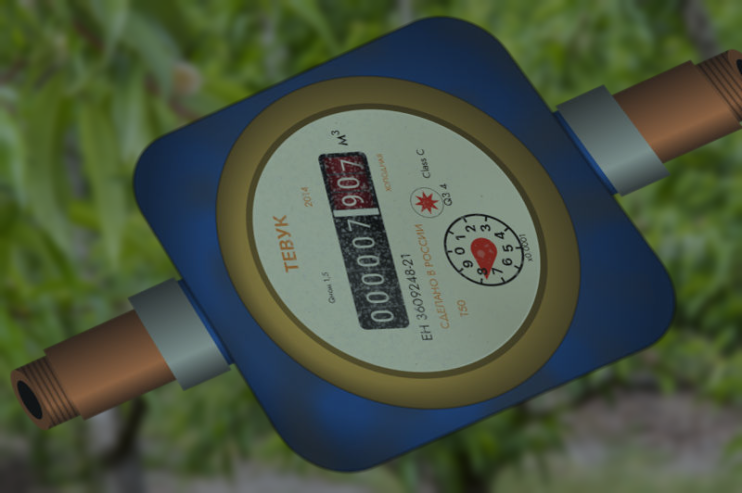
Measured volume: 7.9067
